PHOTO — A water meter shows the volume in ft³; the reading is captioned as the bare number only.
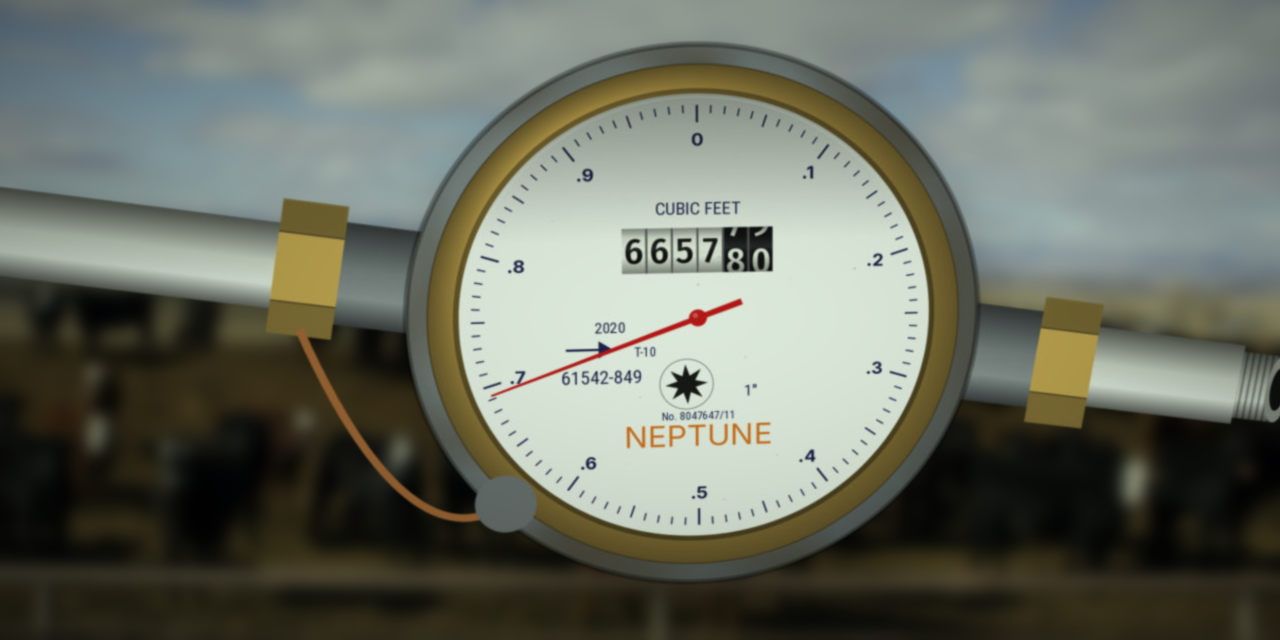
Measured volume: 665779.69
